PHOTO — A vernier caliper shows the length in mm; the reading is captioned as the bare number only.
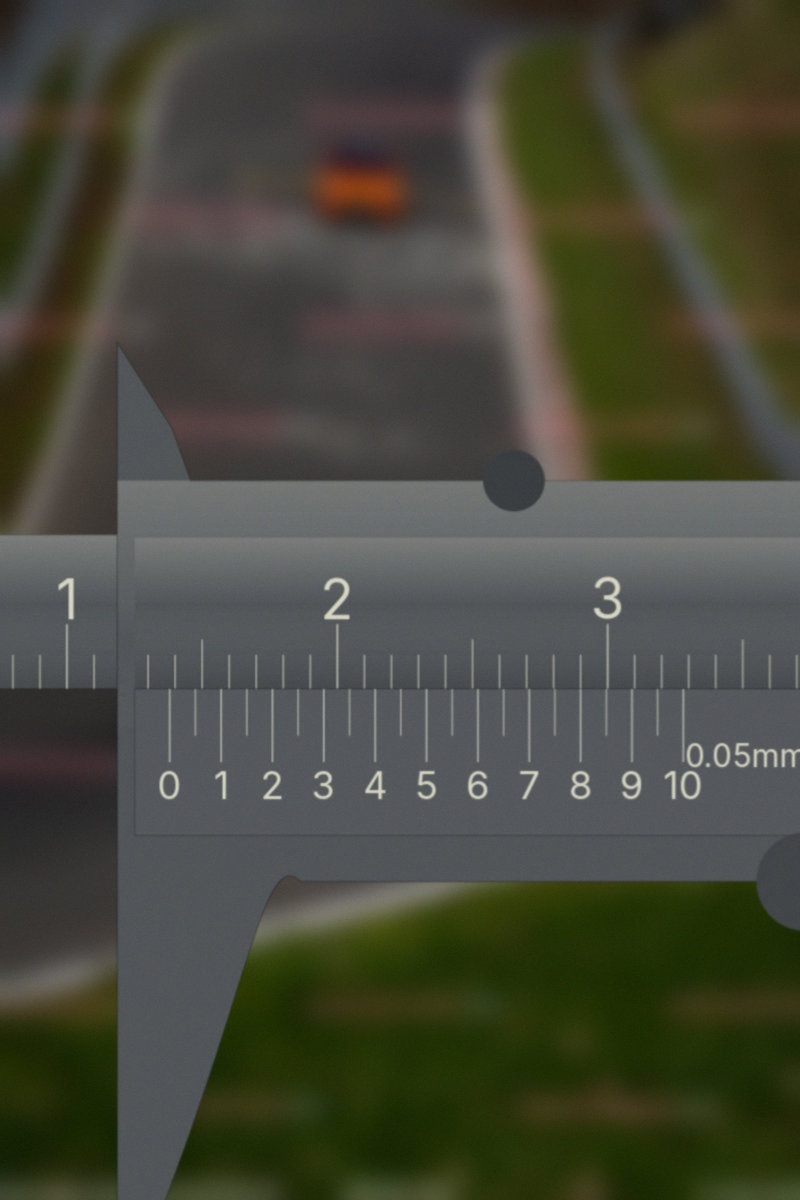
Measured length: 13.8
